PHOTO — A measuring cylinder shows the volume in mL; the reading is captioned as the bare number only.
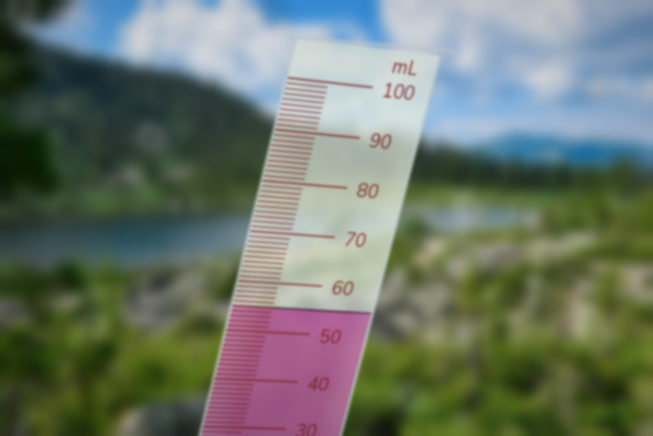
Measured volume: 55
